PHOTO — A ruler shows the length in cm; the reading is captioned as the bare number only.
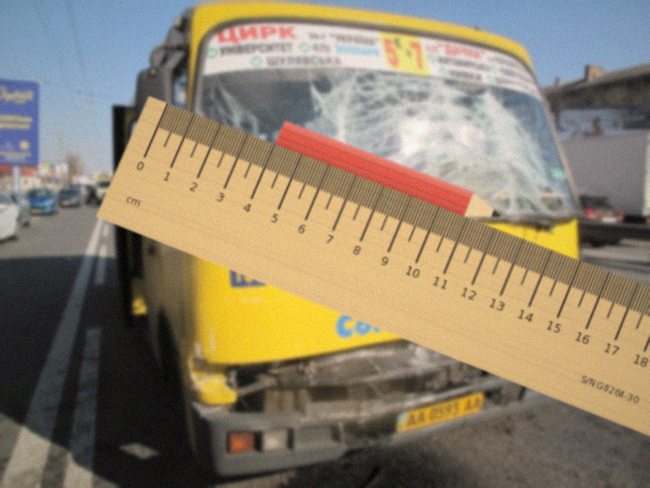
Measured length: 8
